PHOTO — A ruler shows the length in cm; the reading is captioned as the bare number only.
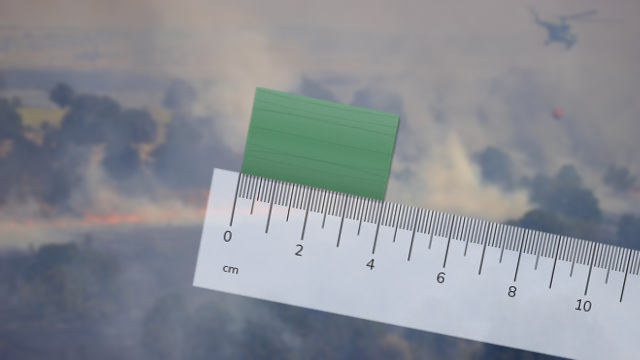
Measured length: 4
